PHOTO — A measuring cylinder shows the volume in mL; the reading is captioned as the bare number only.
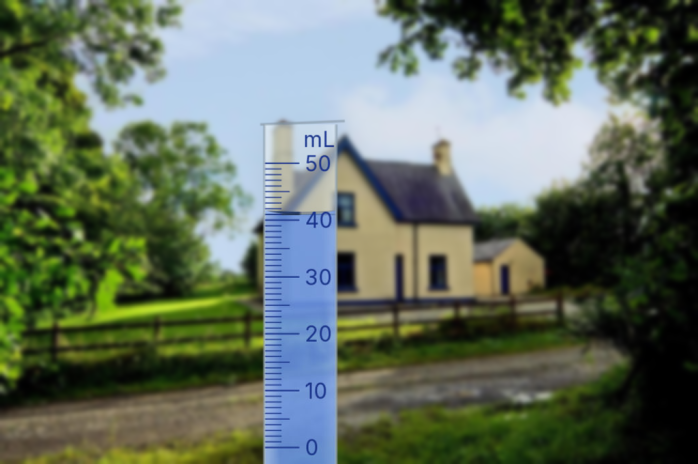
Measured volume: 41
